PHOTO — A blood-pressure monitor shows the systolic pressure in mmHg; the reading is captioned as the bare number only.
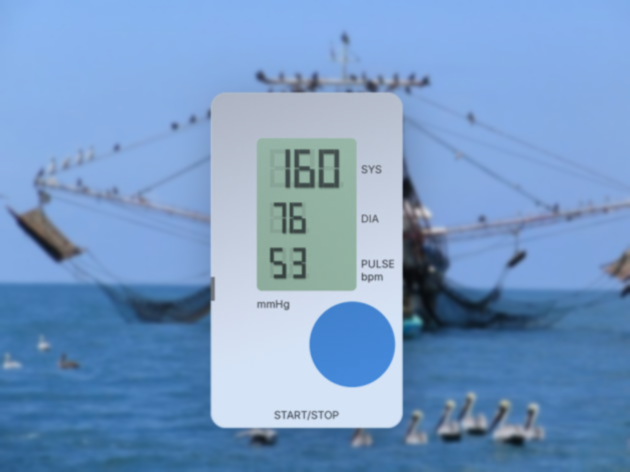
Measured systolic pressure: 160
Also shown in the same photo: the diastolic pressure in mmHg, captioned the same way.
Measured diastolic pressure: 76
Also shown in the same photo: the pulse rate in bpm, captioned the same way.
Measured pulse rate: 53
